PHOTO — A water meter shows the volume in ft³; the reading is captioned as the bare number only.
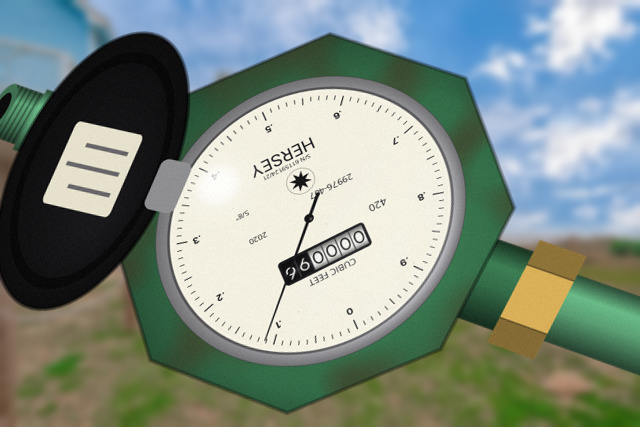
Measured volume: 96.11
